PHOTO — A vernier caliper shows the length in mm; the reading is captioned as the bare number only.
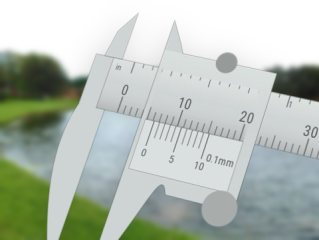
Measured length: 6.2
